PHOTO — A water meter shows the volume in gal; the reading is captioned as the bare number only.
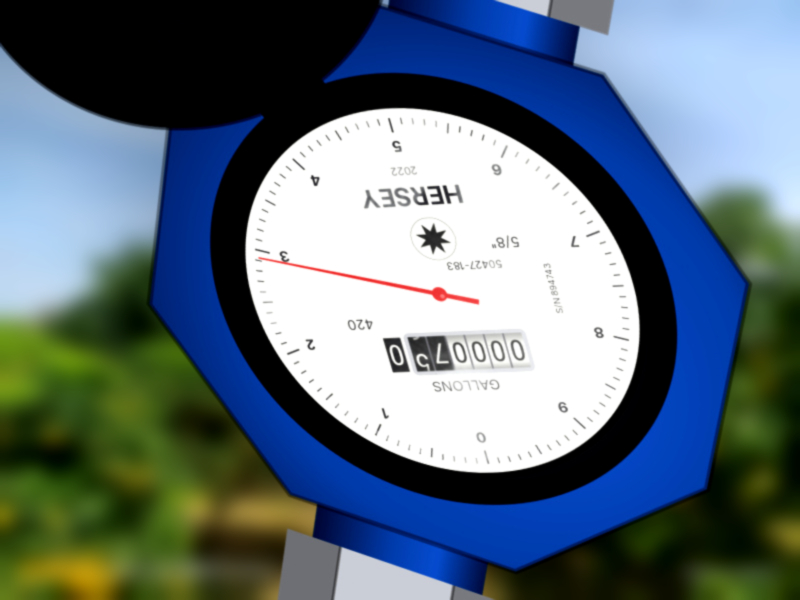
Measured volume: 752.9
